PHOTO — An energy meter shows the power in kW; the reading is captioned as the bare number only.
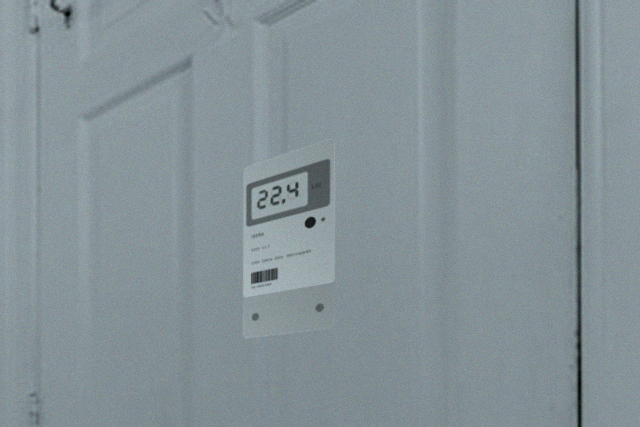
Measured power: 22.4
